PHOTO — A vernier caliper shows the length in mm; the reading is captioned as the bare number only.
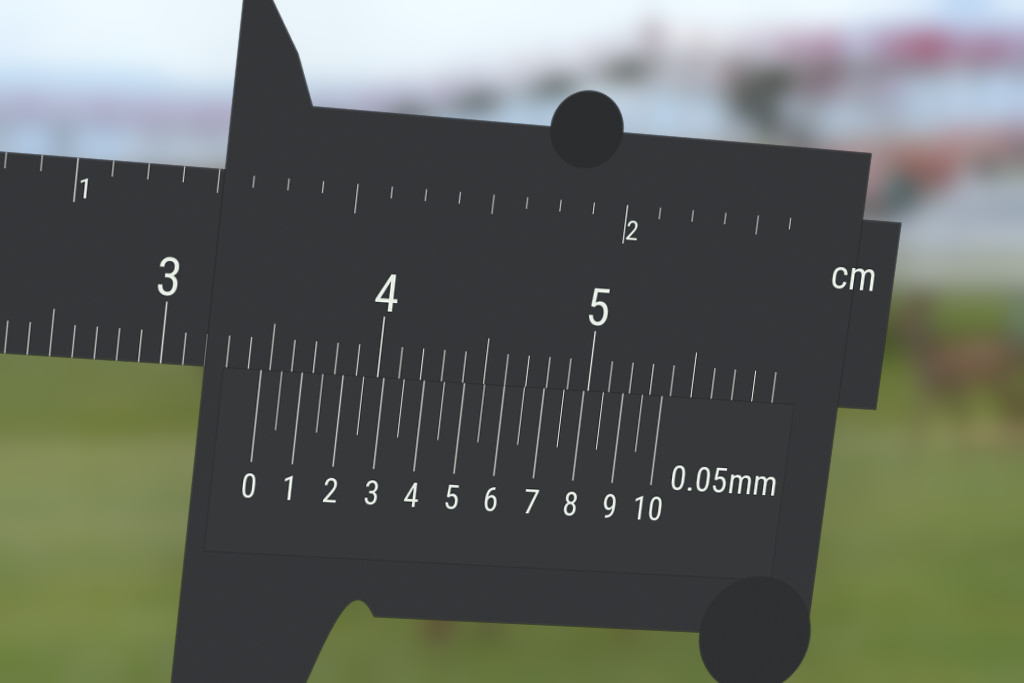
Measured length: 34.6
